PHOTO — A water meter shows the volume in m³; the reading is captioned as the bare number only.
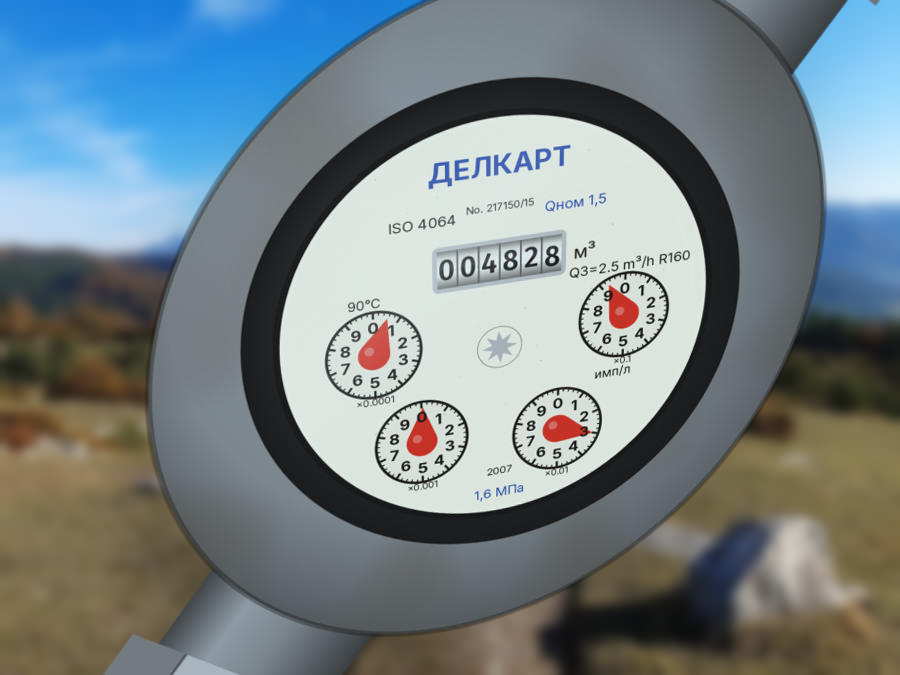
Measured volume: 4827.9300
